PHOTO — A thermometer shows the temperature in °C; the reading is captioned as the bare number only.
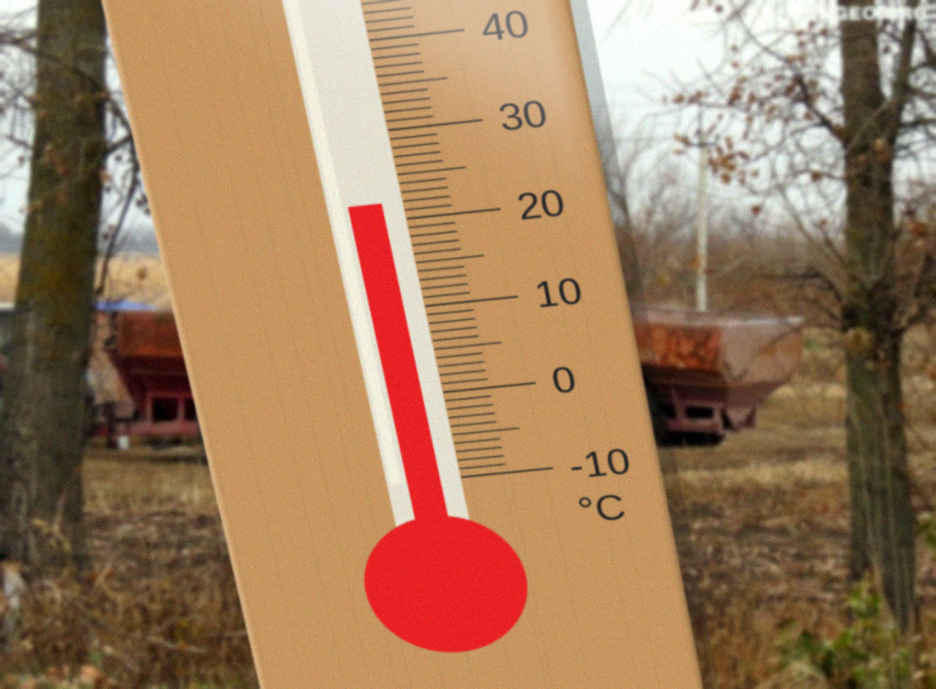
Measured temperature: 22
